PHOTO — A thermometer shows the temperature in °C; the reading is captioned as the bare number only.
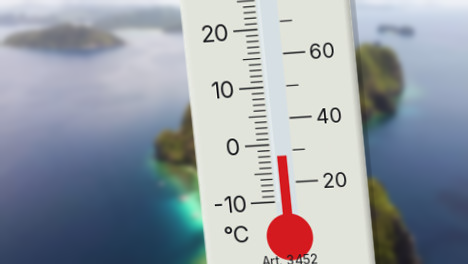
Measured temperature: -2
